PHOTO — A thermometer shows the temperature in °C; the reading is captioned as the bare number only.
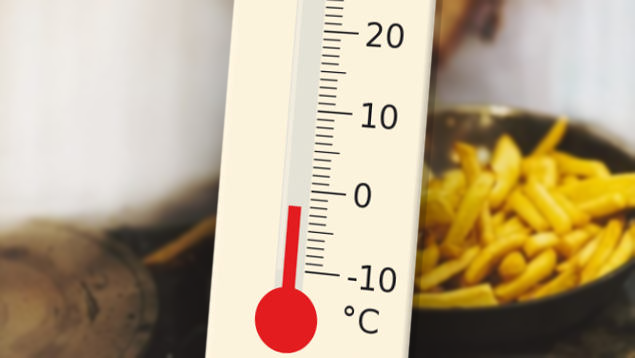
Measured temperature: -2
